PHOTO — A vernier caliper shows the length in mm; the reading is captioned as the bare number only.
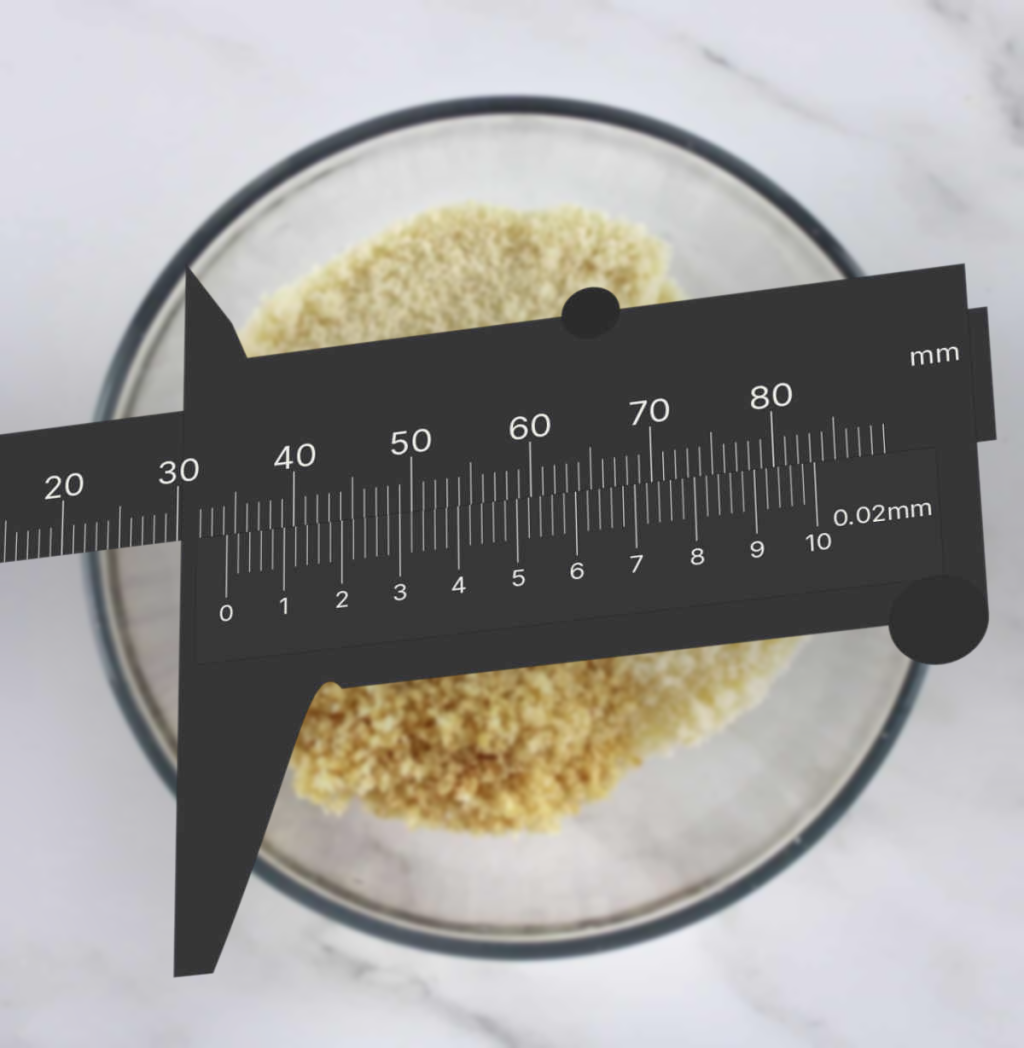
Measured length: 34.3
